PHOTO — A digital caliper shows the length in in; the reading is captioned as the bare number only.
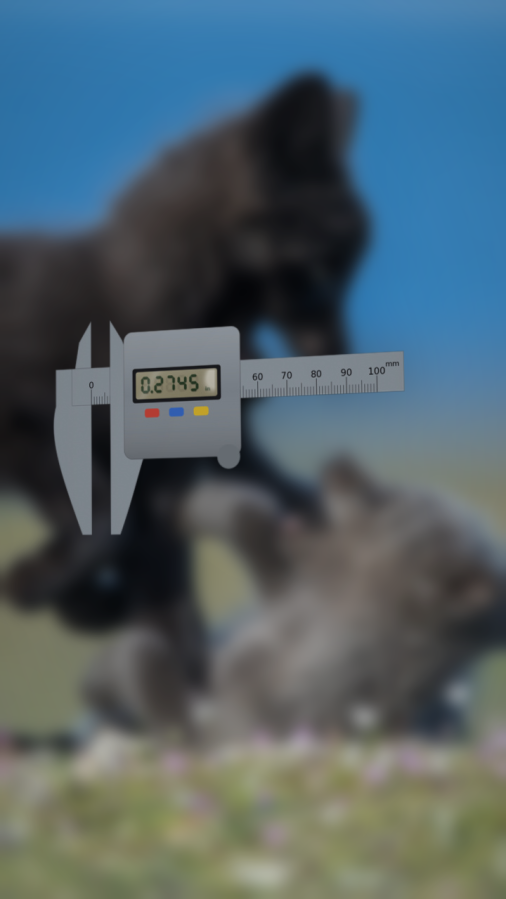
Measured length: 0.2745
